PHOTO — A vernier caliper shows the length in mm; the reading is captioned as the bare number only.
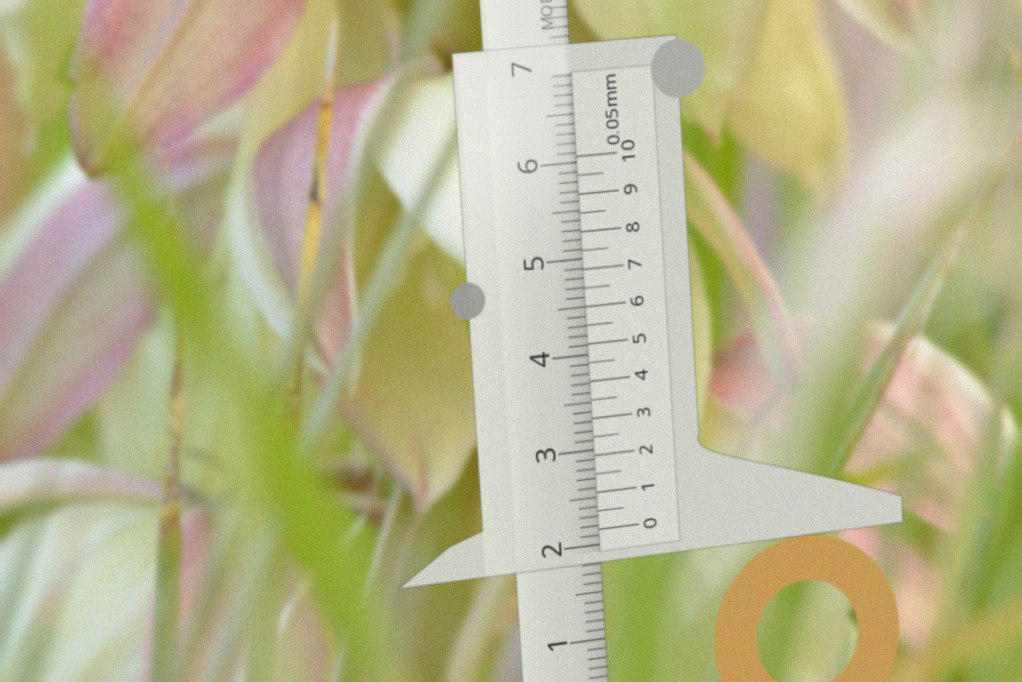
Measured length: 21.6
